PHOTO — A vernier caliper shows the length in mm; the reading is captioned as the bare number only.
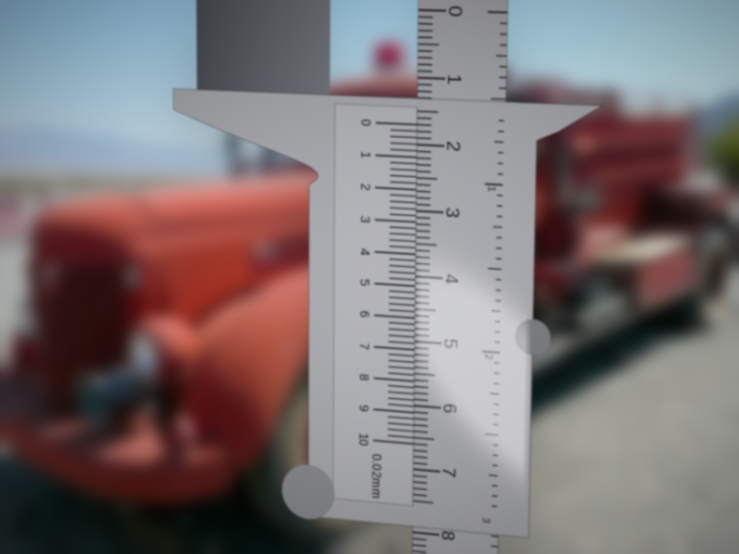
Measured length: 17.0
